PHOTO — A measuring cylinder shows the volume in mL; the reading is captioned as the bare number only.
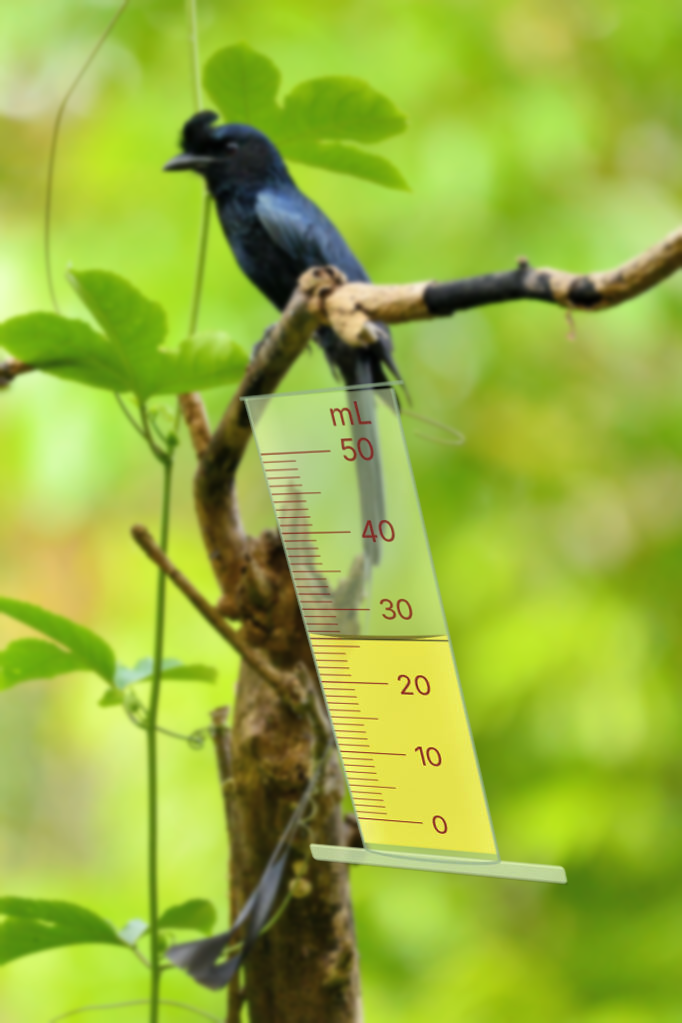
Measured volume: 26
